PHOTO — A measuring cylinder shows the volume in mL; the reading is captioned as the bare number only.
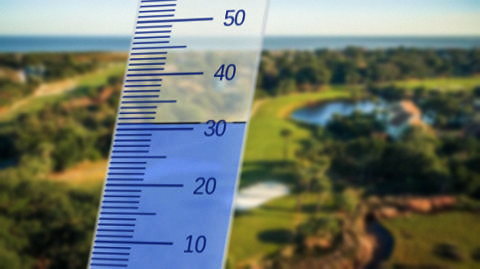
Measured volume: 31
